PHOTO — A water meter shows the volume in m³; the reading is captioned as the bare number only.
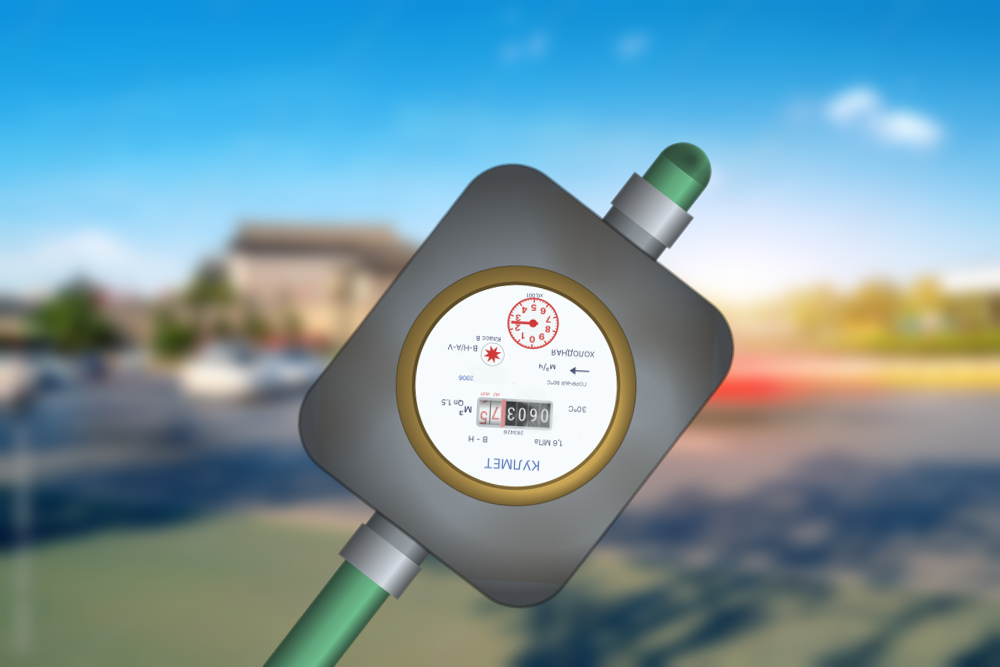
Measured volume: 603.752
